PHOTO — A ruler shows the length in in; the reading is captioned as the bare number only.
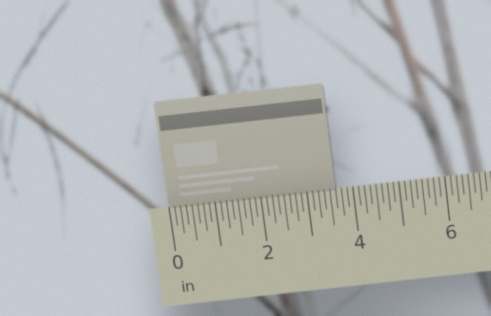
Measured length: 3.625
